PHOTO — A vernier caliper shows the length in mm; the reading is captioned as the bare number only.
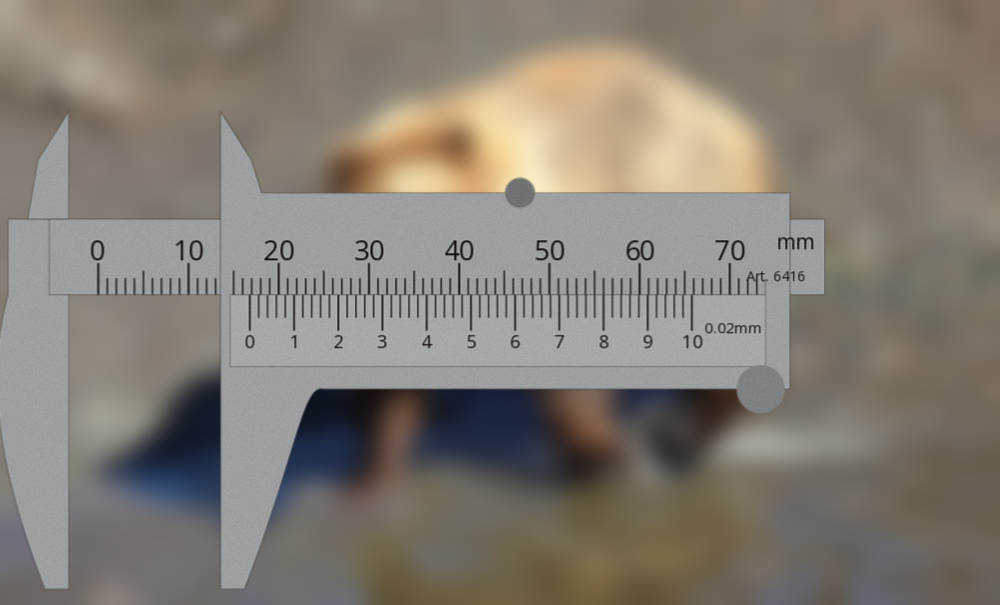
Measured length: 16.8
